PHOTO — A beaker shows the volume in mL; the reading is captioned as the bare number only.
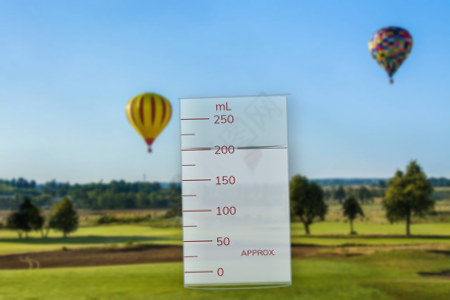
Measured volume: 200
